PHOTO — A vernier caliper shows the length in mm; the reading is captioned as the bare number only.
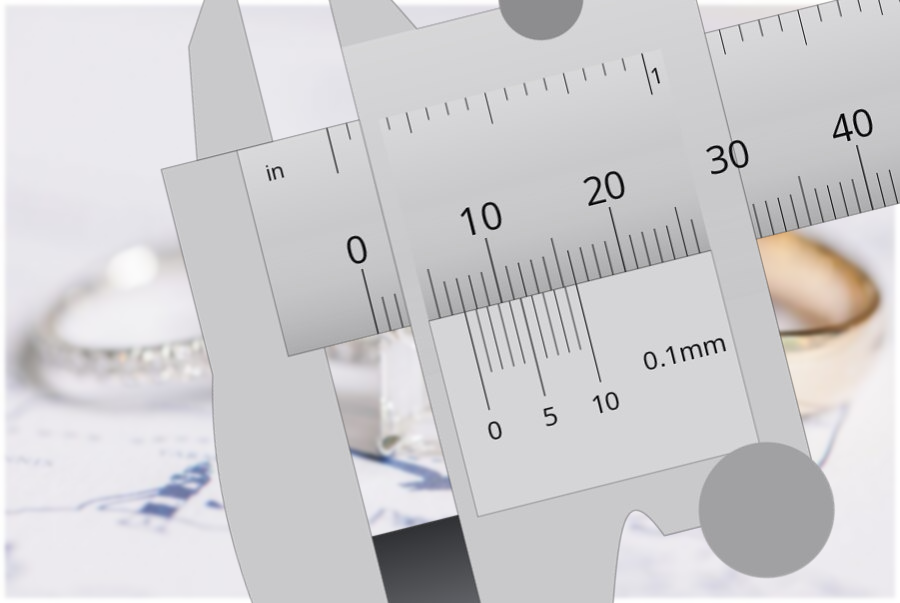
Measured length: 7.0
